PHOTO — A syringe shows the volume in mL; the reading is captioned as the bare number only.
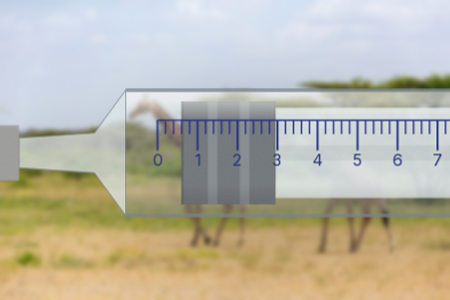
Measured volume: 0.6
